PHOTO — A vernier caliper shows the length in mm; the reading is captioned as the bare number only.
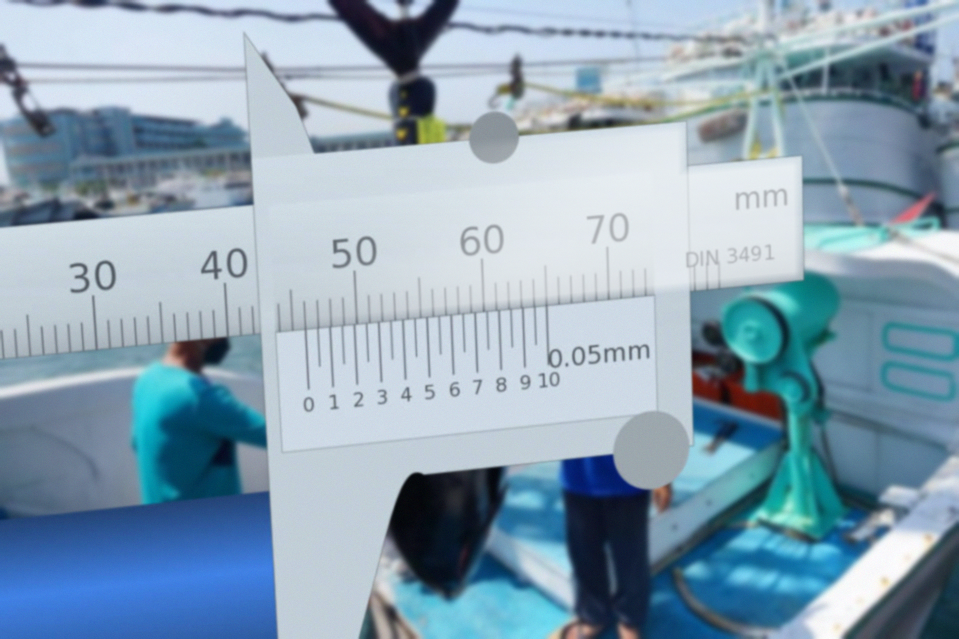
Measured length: 46.0
